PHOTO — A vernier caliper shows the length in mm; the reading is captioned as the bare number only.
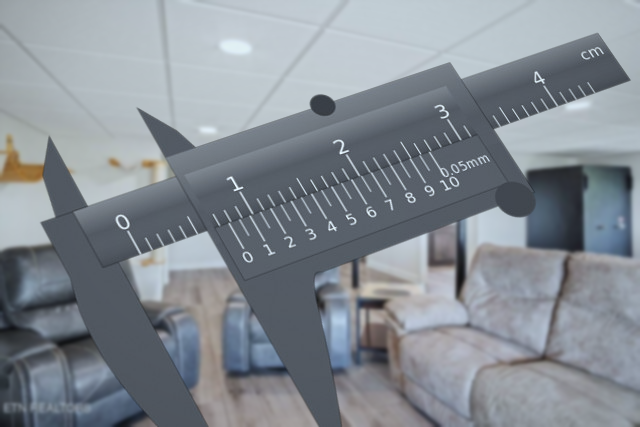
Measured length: 7.8
